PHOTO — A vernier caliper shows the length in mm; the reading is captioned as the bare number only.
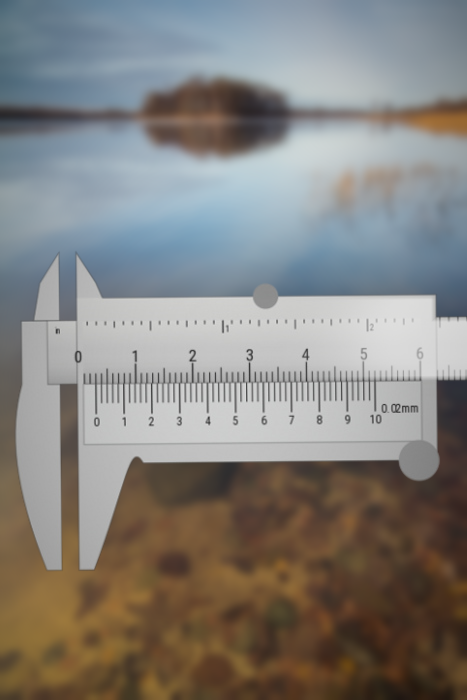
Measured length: 3.0
